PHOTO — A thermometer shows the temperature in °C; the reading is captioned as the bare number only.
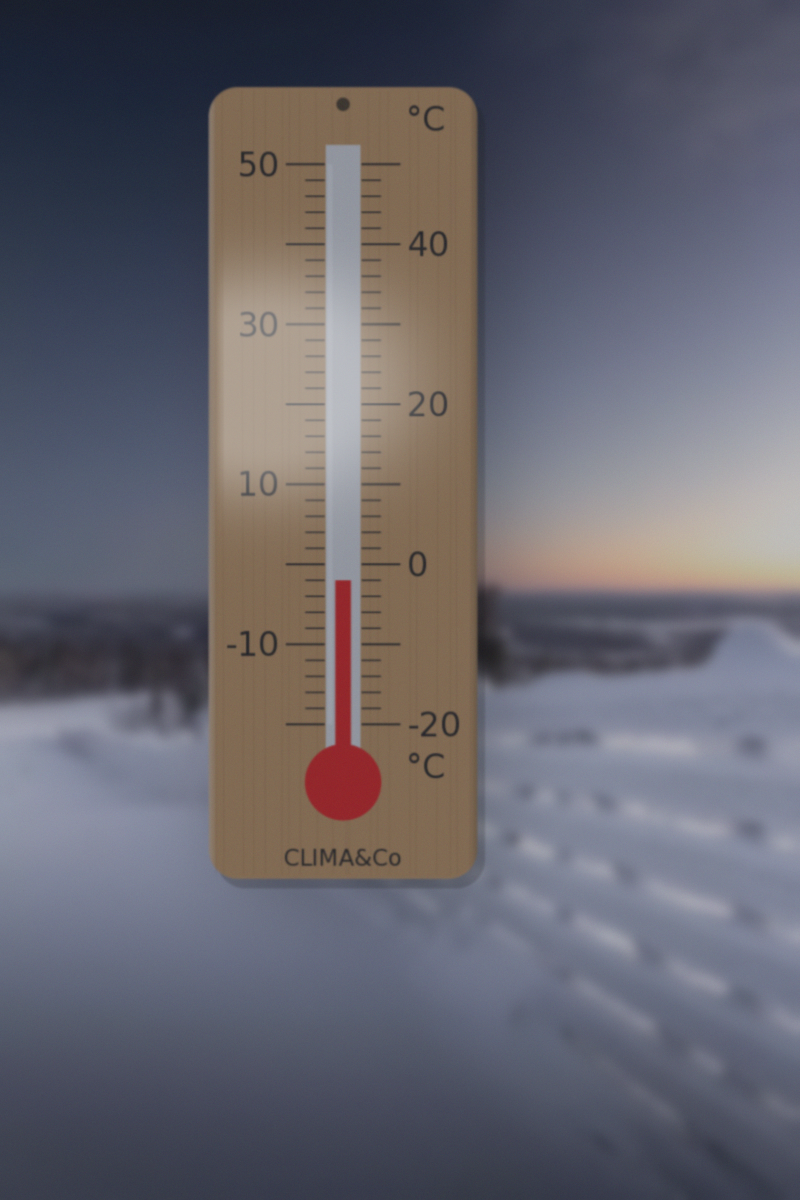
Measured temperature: -2
